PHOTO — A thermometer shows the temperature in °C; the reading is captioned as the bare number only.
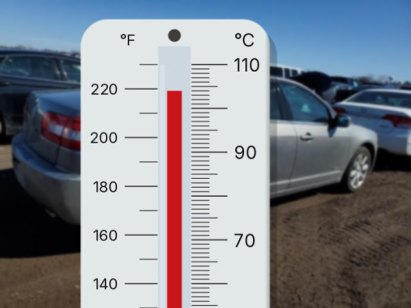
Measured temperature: 104
